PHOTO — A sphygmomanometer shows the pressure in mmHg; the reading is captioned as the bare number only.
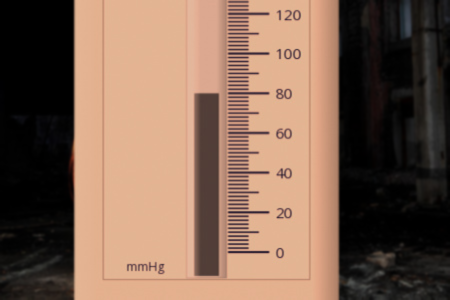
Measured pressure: 80
